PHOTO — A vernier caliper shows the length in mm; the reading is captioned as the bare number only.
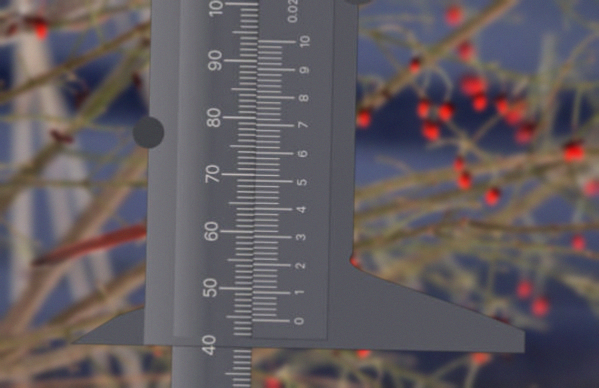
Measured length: 44.5
